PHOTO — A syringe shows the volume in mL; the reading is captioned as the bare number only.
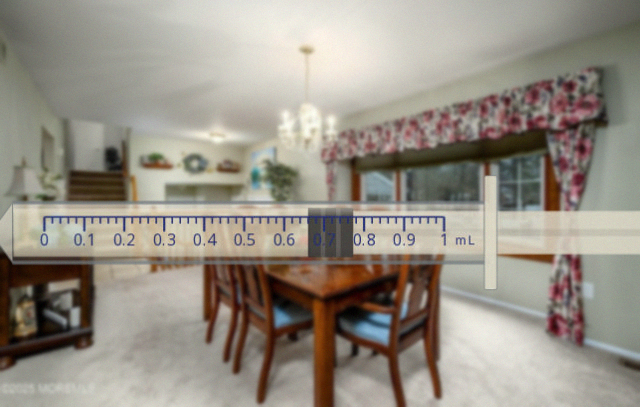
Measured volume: 0.66
